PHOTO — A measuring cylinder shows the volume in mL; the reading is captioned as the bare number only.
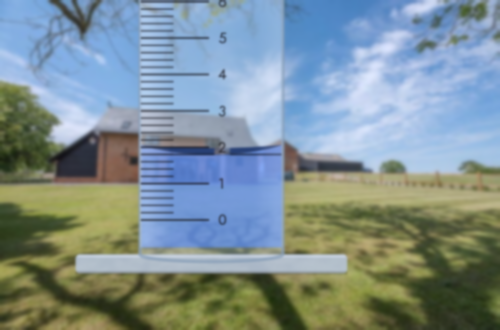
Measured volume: 1.8
